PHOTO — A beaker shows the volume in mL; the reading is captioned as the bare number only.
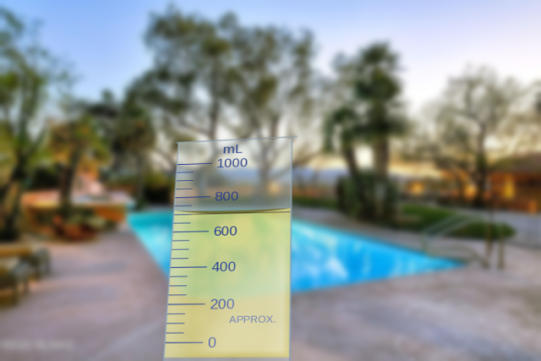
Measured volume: 700
